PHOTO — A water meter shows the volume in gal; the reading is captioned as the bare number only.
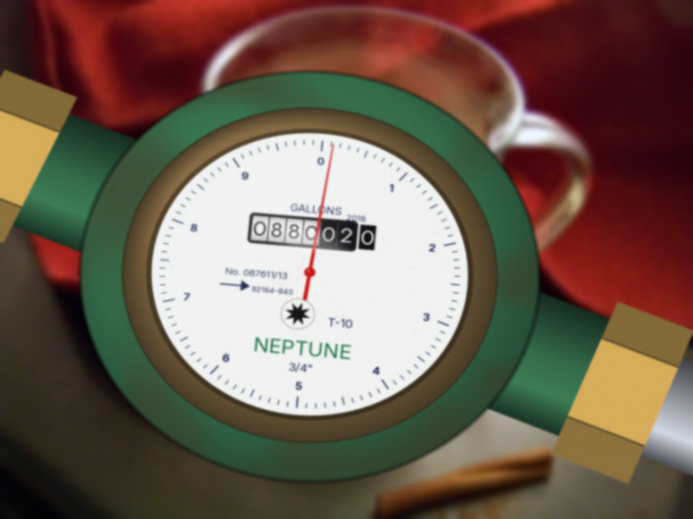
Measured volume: 880020.1
